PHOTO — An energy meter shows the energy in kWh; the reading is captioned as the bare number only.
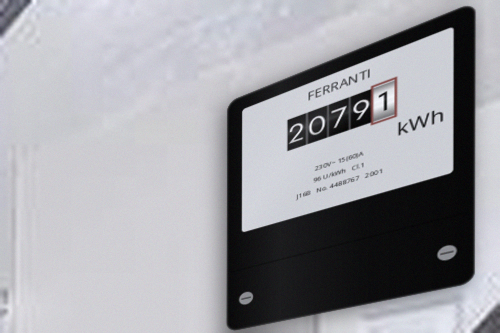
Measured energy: 2079.1
